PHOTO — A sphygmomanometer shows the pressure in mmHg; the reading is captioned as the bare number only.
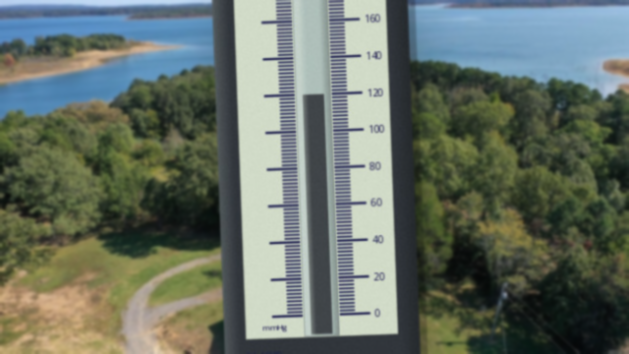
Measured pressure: 120
